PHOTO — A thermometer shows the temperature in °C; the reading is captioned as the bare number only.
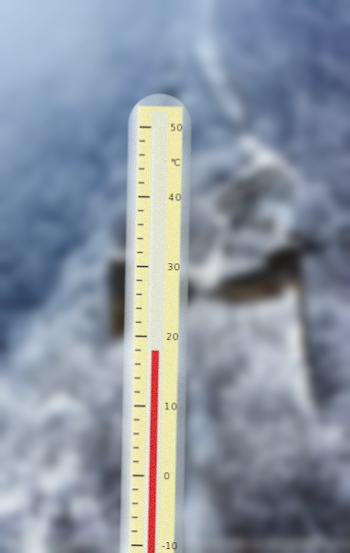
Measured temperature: 18
